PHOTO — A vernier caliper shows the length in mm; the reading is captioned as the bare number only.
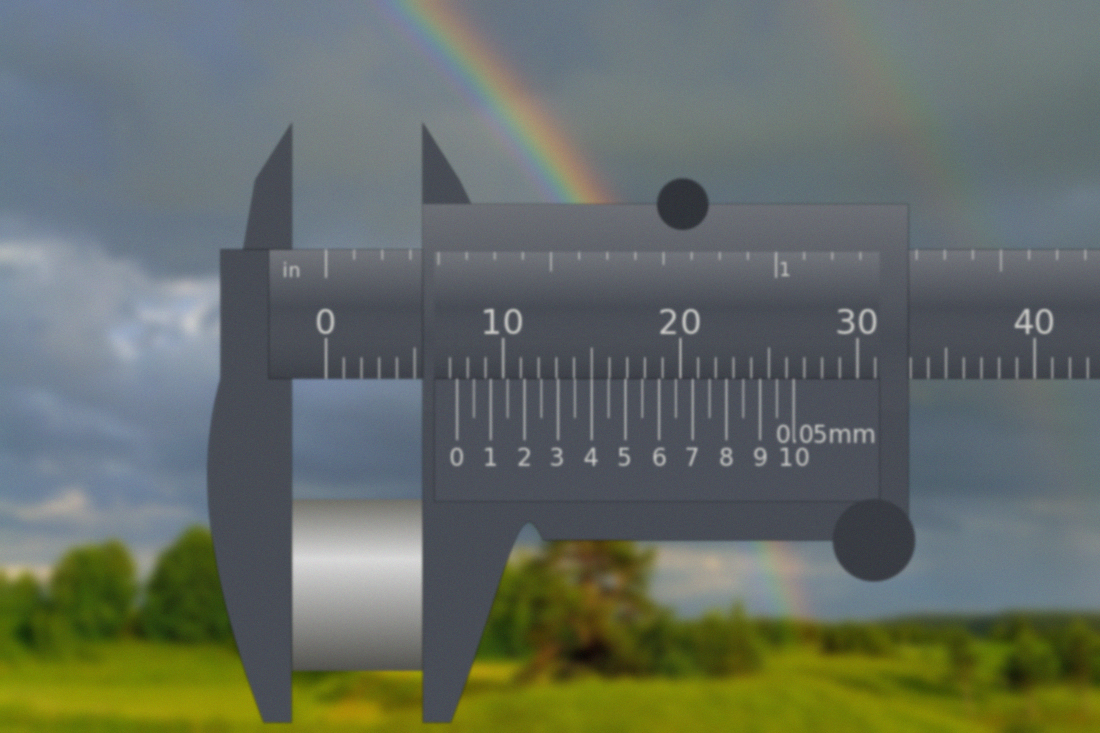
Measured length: 7.4
